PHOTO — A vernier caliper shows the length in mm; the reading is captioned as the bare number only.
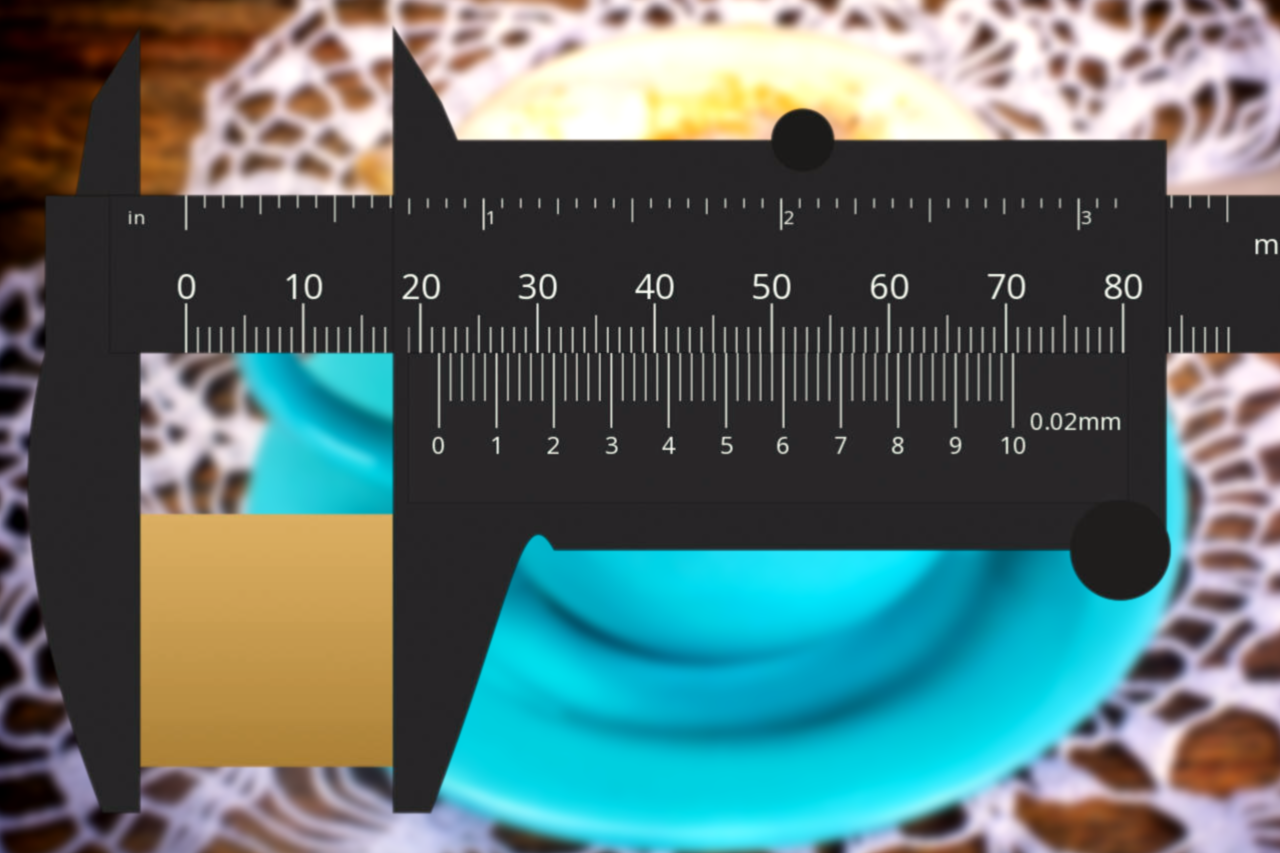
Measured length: 21.6
